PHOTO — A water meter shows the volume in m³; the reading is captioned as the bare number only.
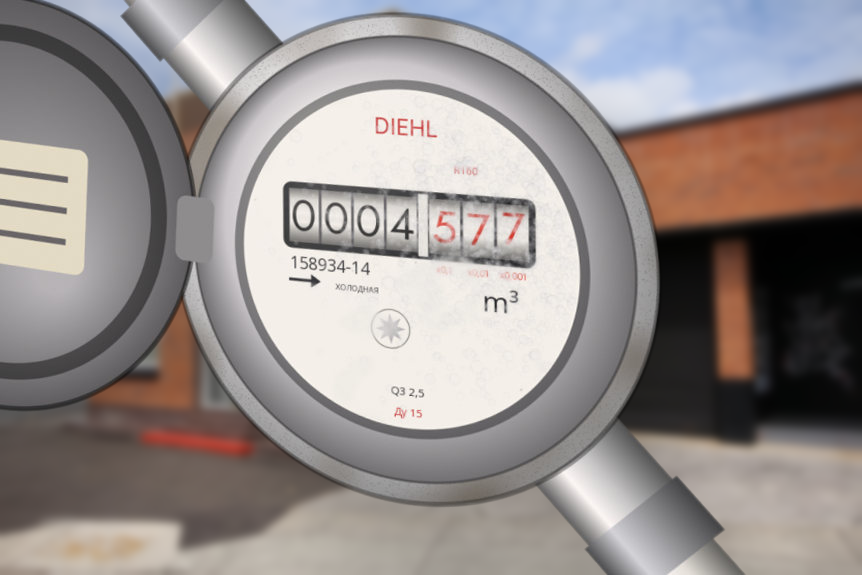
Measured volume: 4.577
